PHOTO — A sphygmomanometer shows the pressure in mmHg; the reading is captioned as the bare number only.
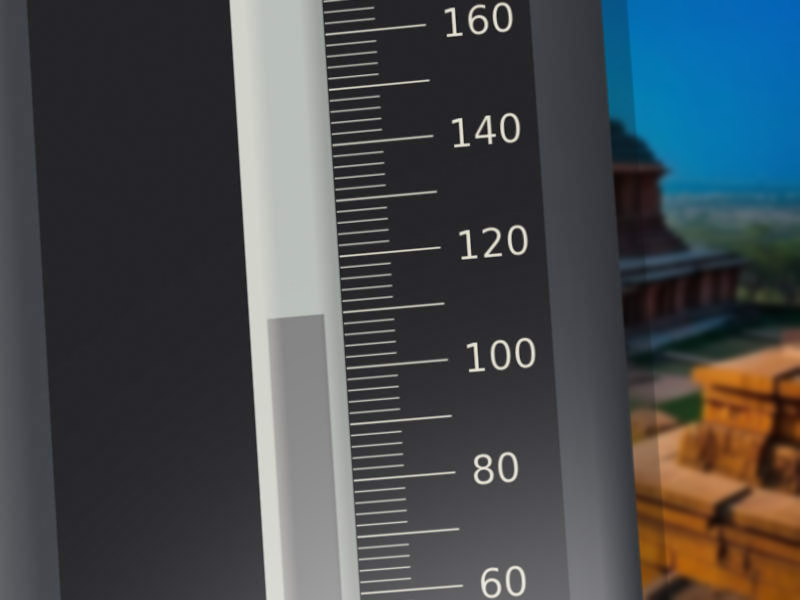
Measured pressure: 110
